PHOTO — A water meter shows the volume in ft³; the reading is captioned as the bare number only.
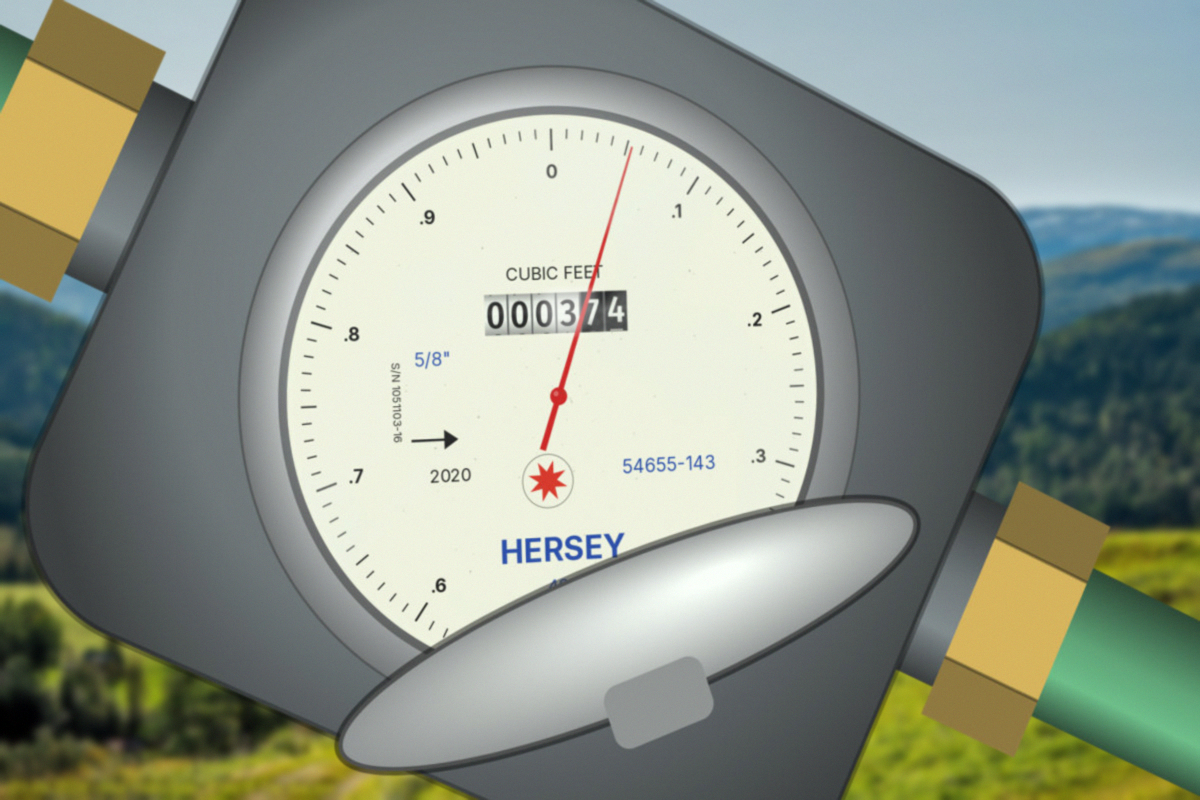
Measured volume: 374.05
